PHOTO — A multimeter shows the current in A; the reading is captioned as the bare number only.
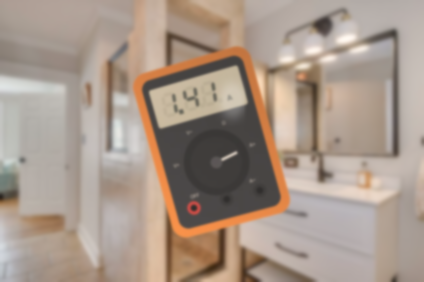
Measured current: 1.41
